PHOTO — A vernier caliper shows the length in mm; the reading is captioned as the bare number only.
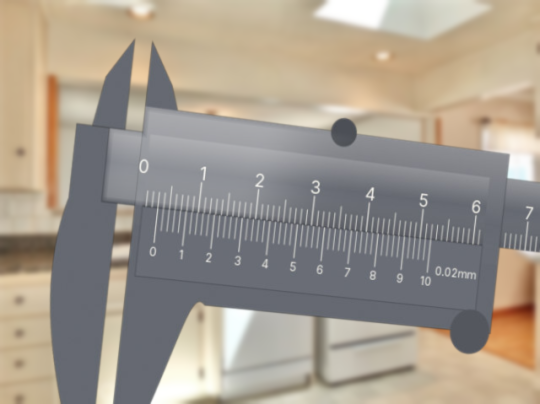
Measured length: 3.0
